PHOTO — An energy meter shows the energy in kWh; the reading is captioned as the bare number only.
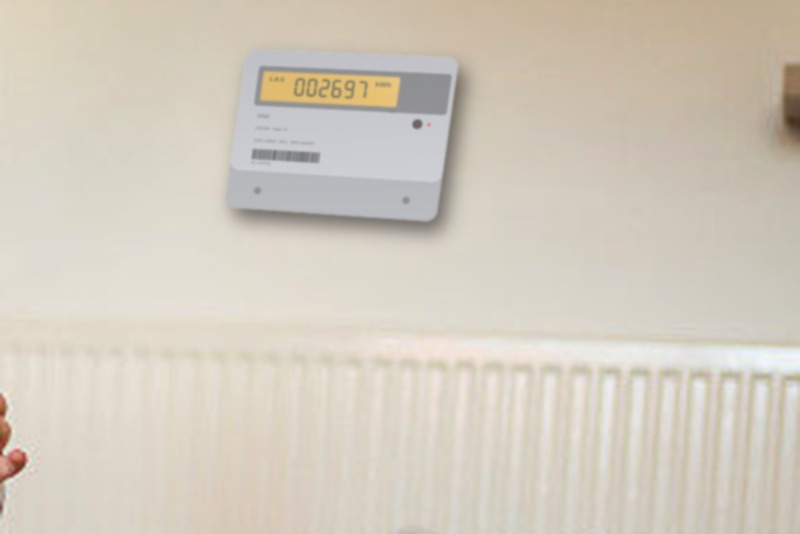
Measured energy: 2697
